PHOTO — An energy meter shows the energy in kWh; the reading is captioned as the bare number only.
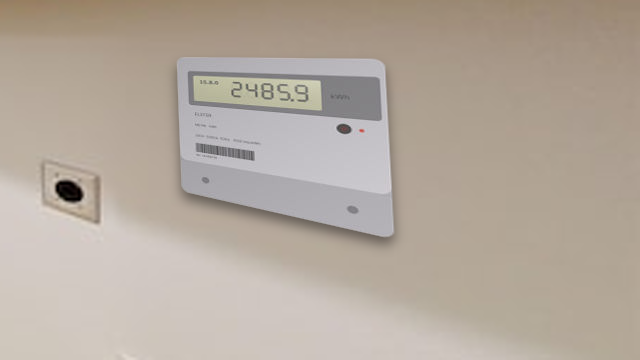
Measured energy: 2485.9
